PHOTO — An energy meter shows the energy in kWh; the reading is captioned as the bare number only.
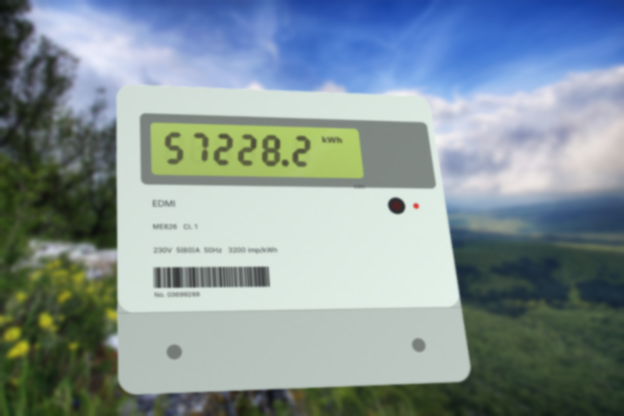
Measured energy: 57228.2
